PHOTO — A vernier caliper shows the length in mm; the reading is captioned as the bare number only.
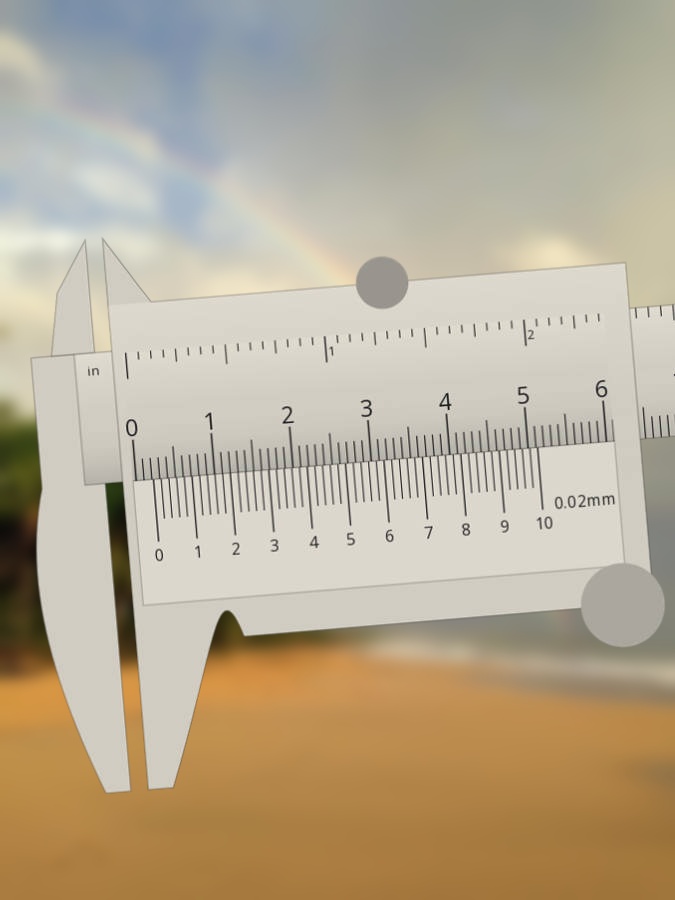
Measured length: 2.2
